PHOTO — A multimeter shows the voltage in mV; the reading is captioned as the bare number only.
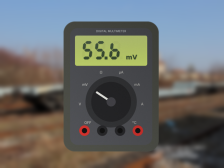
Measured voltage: 55.6
